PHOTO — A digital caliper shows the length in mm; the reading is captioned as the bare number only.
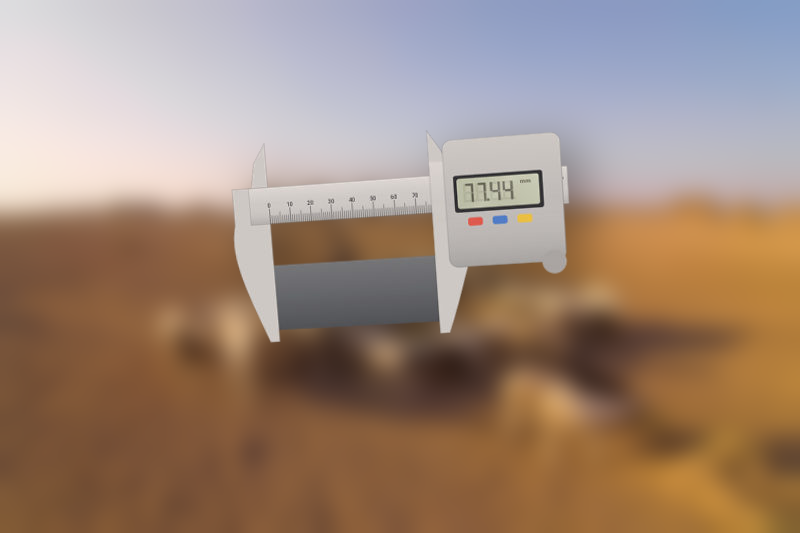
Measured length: 77.44
